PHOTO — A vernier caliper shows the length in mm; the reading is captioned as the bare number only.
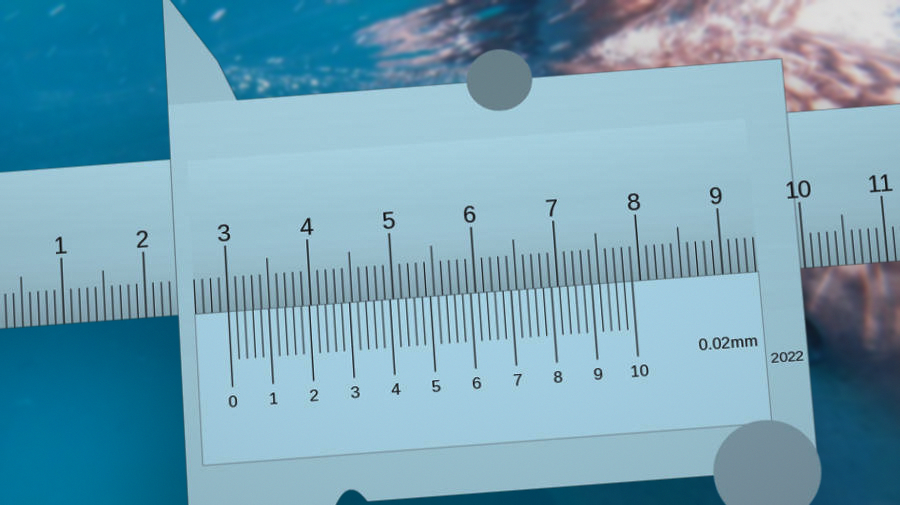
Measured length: 30.0
